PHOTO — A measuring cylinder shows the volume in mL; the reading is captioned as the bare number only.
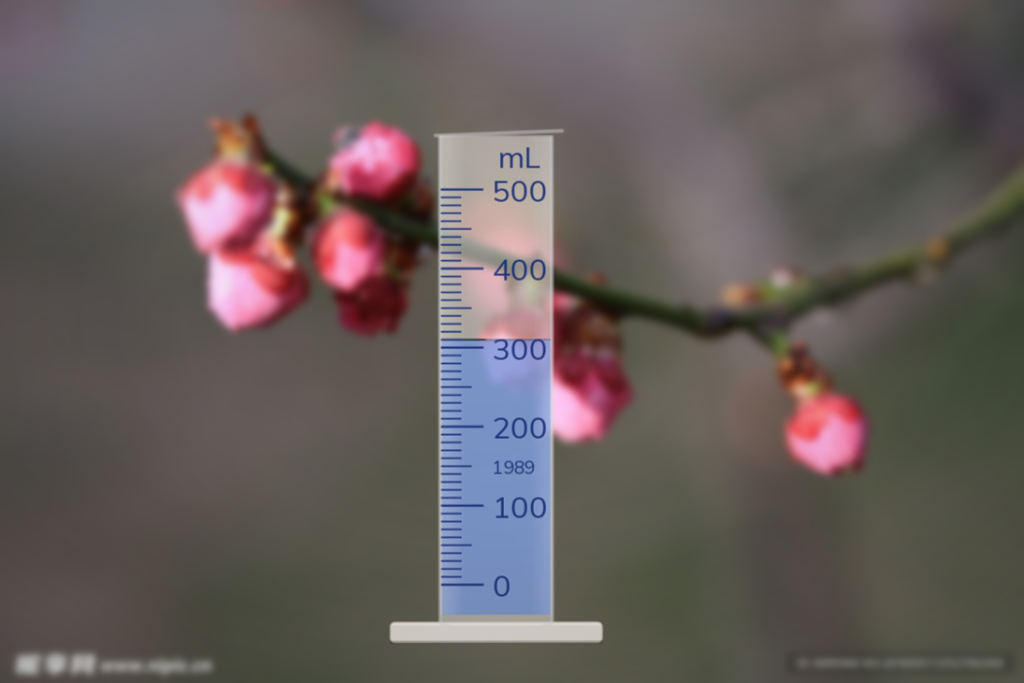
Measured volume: 310
